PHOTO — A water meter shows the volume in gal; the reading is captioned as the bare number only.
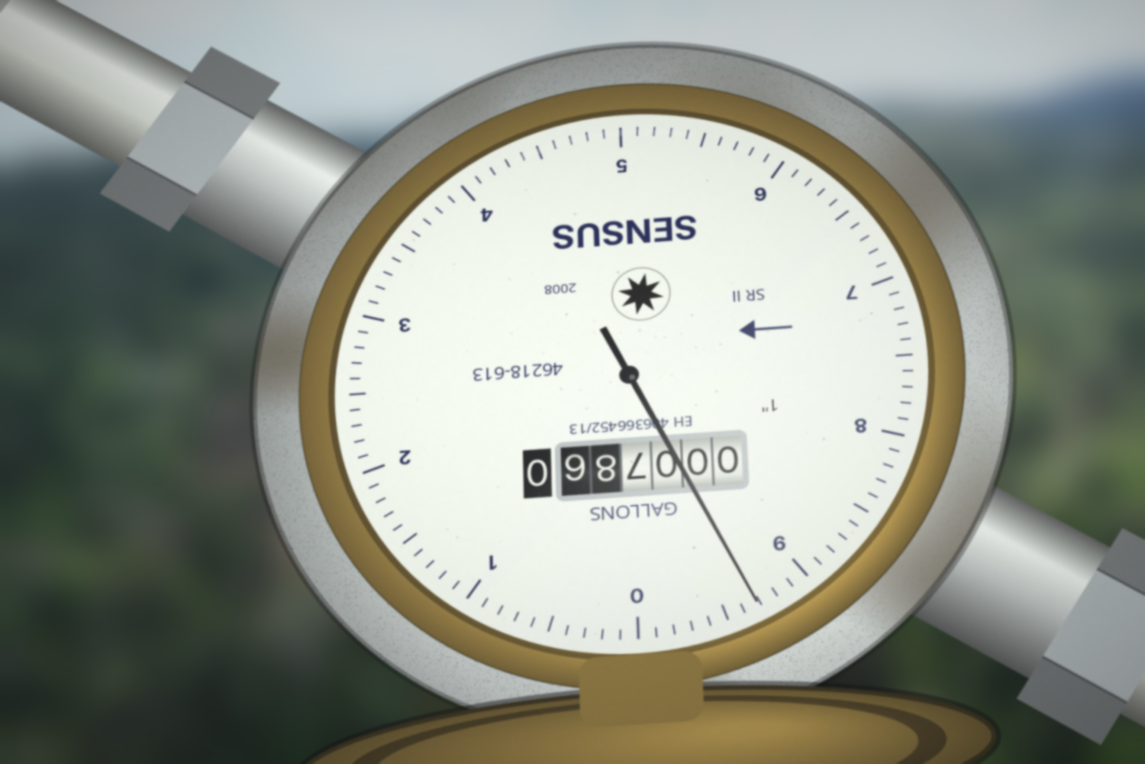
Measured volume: 7859.3
